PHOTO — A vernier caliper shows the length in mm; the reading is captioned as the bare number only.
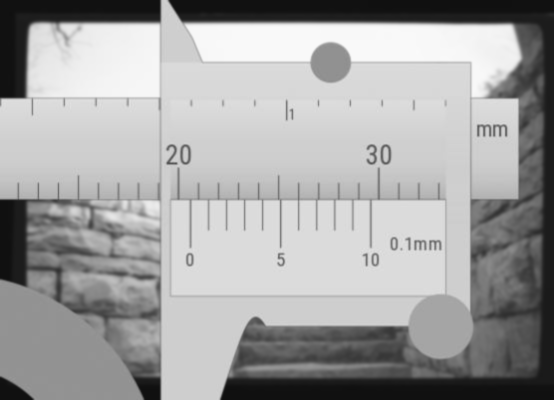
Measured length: 20.6
